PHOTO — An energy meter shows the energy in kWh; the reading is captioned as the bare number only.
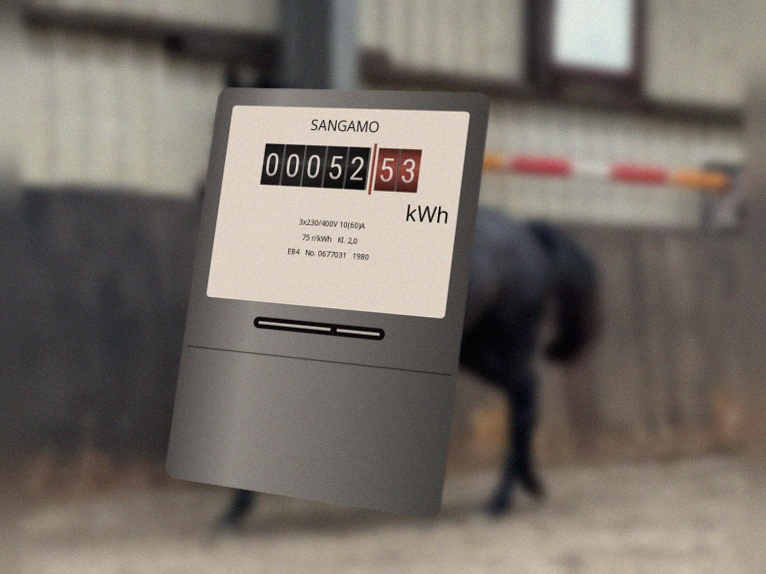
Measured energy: 52.53
